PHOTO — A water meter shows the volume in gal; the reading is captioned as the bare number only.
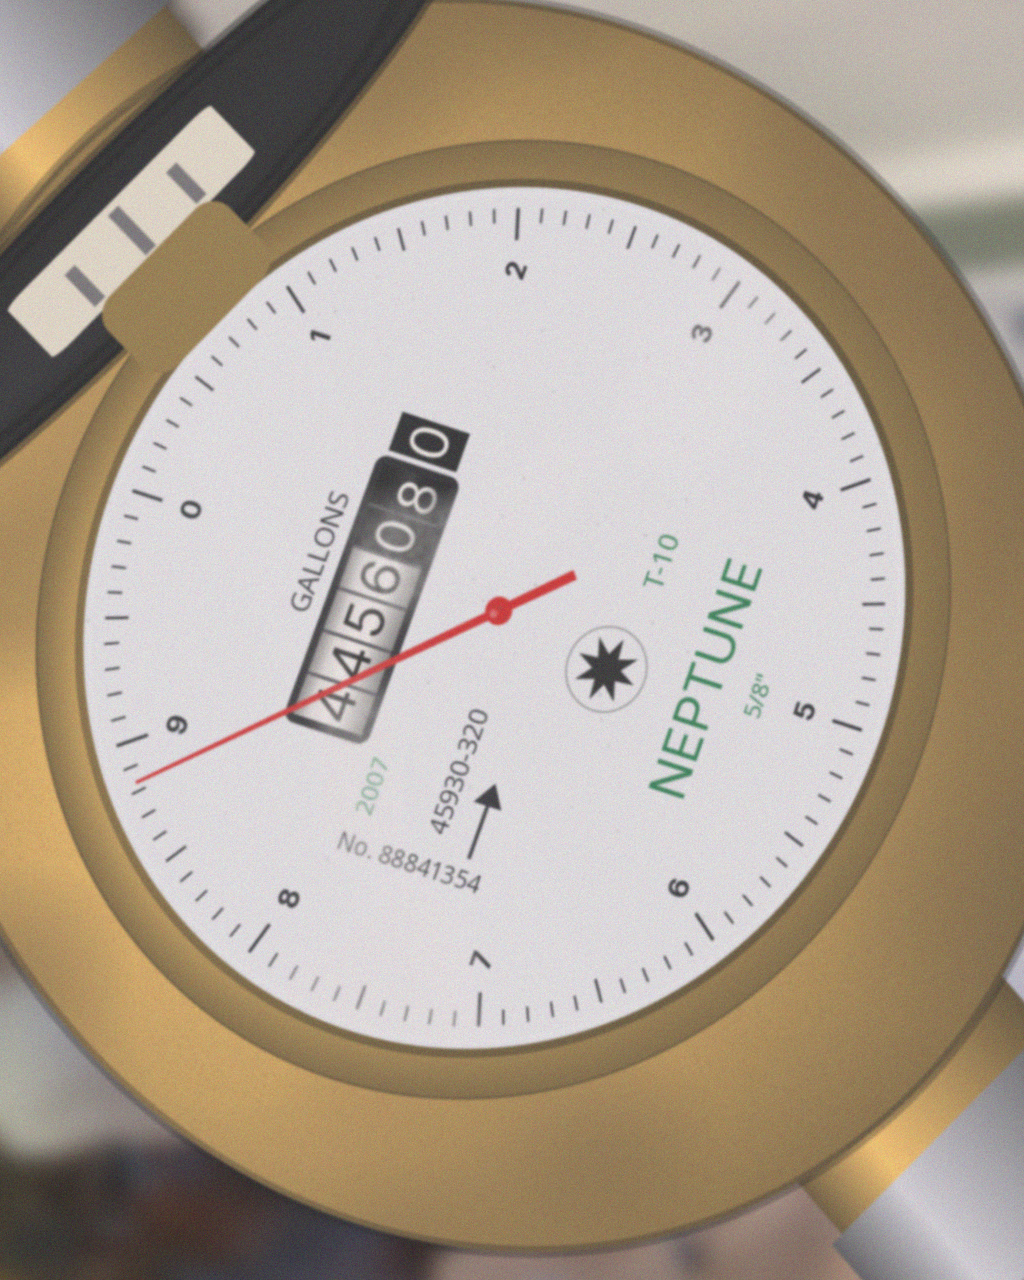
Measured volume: 4456078.8
